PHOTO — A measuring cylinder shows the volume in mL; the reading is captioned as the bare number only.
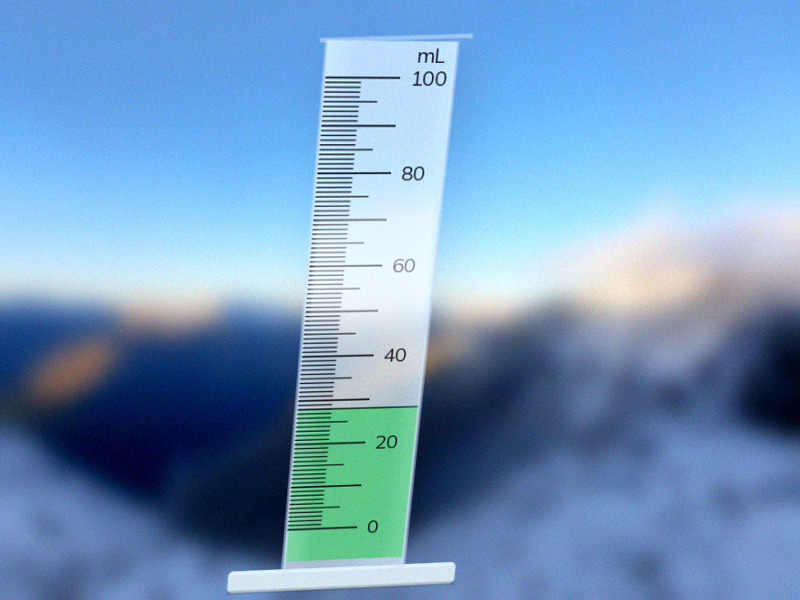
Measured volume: 28
